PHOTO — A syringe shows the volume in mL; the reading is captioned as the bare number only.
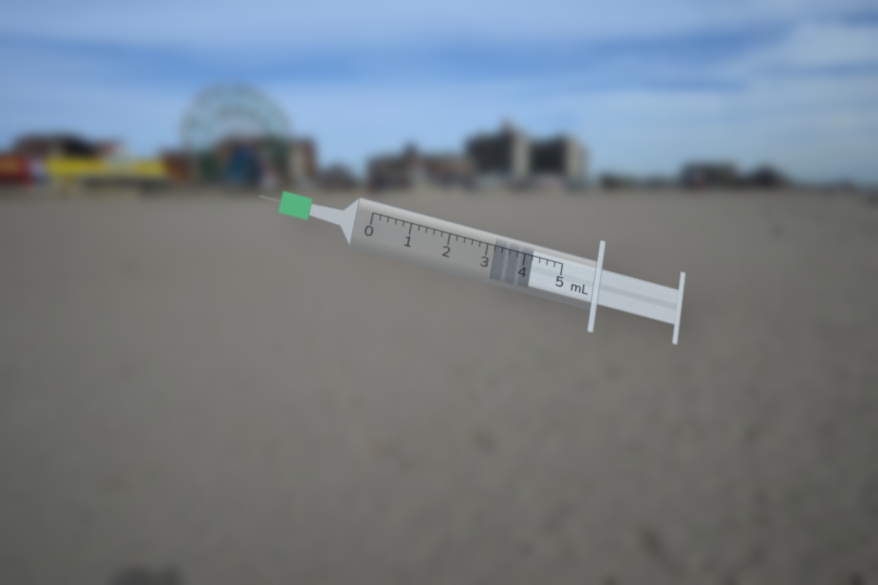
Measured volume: 3.2
